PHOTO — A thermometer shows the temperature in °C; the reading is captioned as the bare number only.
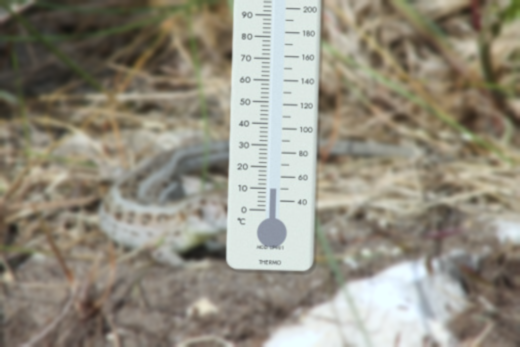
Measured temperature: 10
